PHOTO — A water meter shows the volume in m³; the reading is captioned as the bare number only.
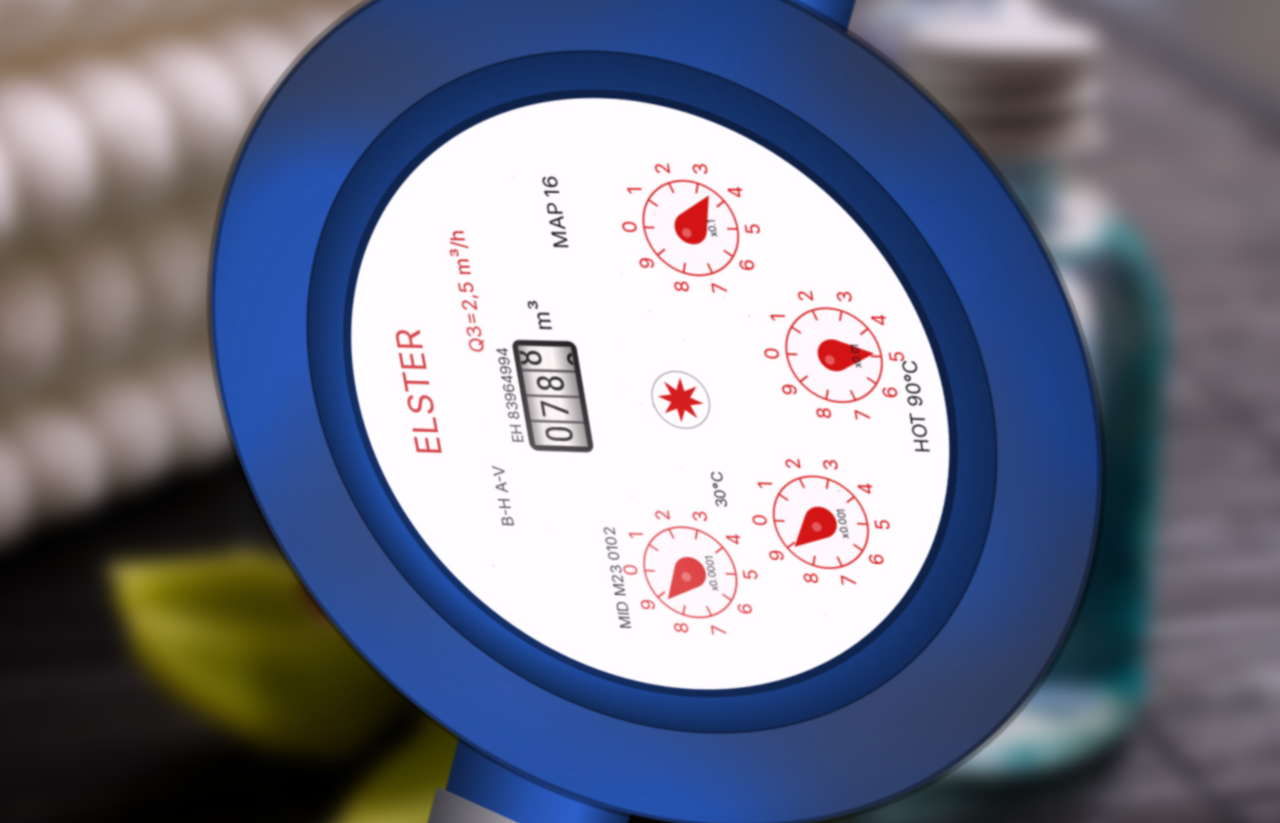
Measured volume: 788.3488
